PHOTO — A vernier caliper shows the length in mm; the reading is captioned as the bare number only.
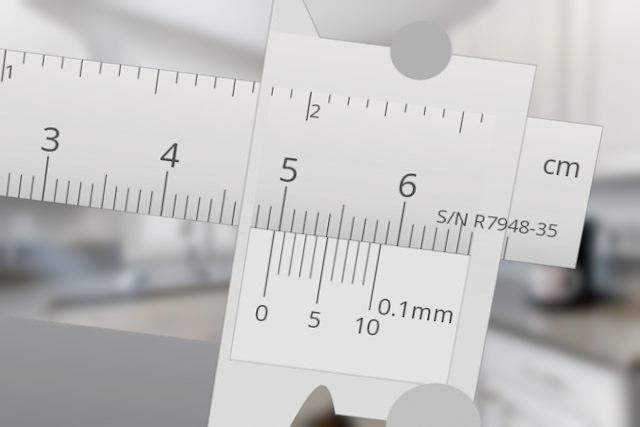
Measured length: 49.6
